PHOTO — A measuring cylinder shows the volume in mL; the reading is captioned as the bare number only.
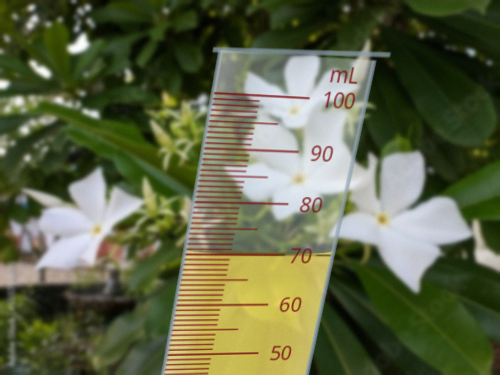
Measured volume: 70
